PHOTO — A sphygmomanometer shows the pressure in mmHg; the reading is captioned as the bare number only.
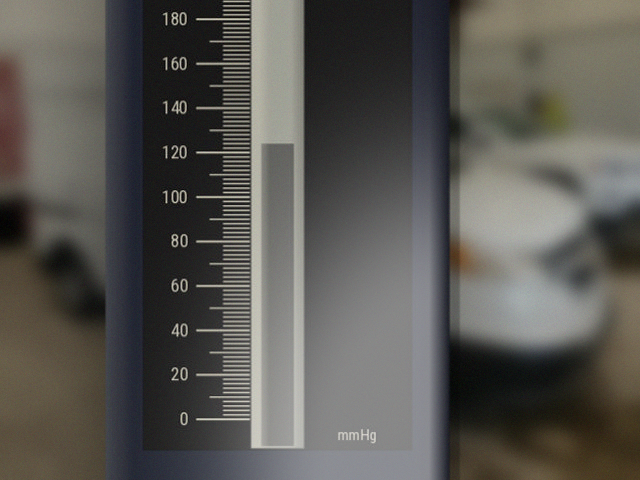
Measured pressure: 124
